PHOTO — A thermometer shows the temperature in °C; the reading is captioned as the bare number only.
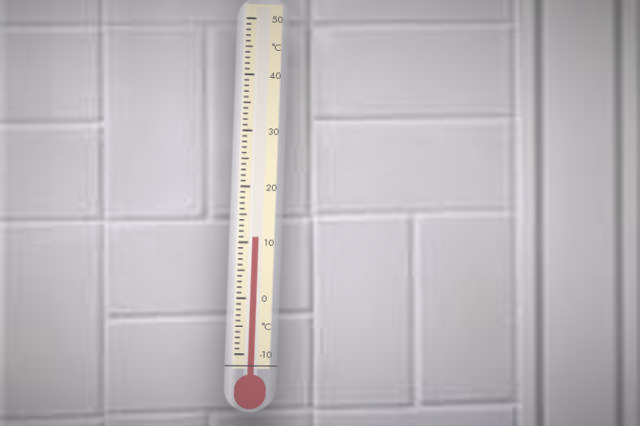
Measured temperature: 11
